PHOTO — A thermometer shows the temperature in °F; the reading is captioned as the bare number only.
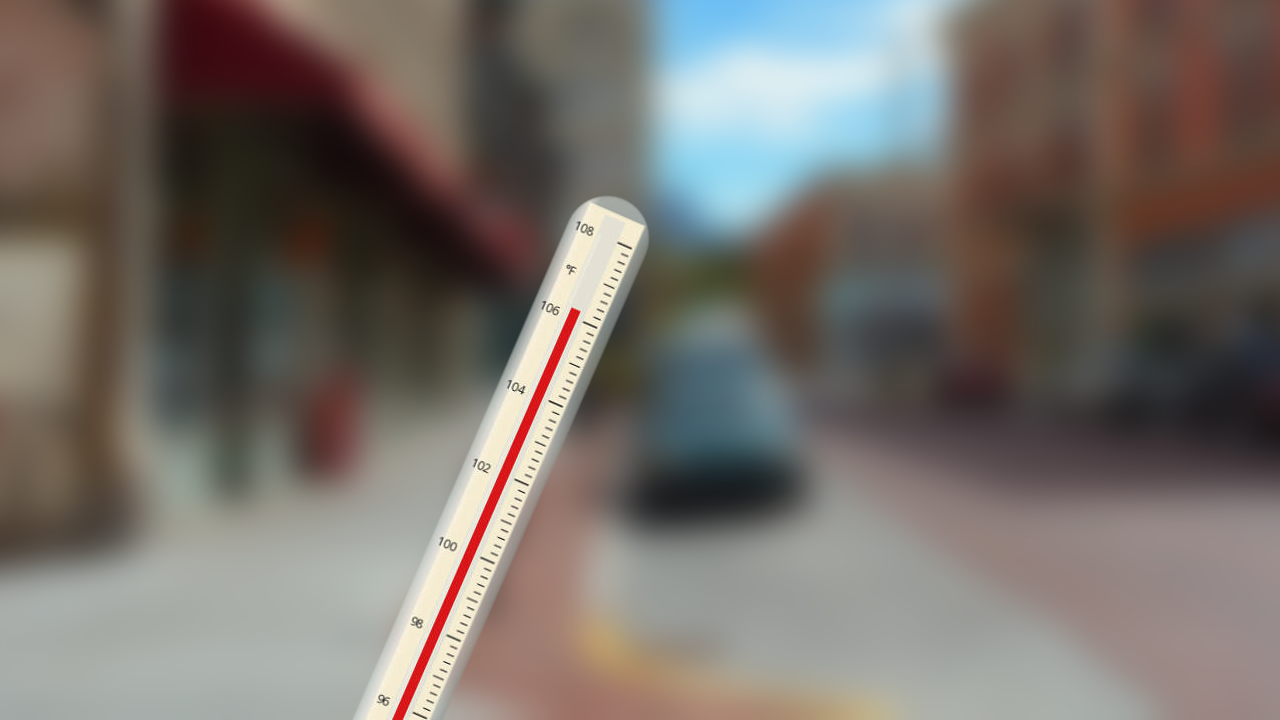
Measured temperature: 106.2
